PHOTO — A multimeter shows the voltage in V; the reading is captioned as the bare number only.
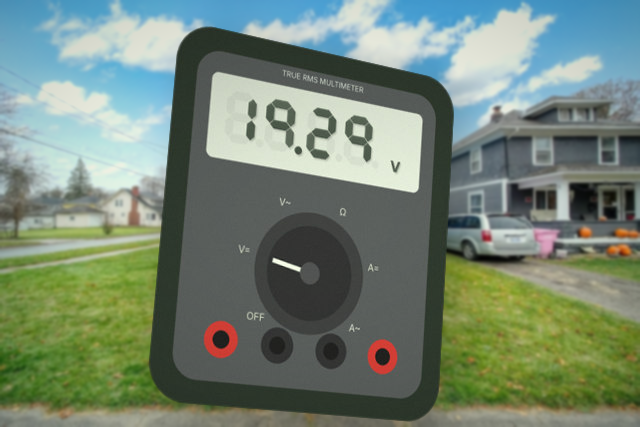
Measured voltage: 19.29
